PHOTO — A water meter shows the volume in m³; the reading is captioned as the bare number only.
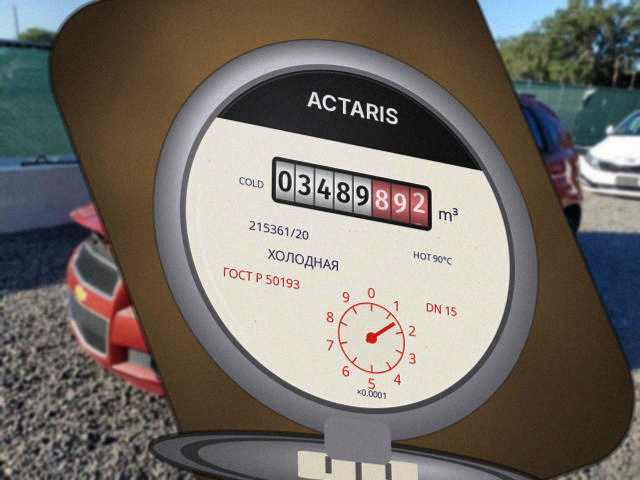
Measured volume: 3489.8921
